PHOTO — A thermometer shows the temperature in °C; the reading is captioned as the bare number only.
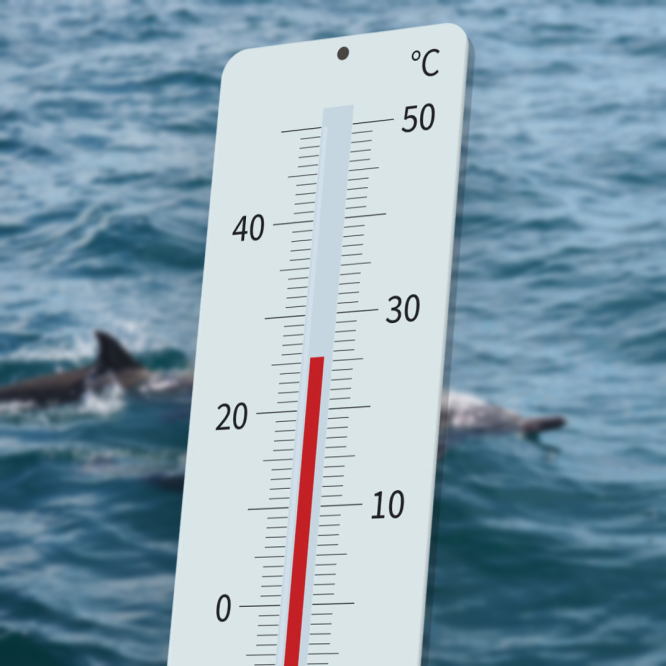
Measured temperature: 25.5
